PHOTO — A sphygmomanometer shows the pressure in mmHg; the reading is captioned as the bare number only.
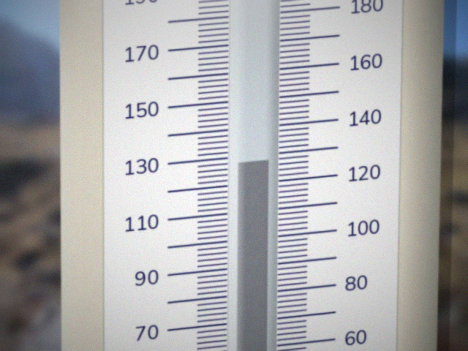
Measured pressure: 128
